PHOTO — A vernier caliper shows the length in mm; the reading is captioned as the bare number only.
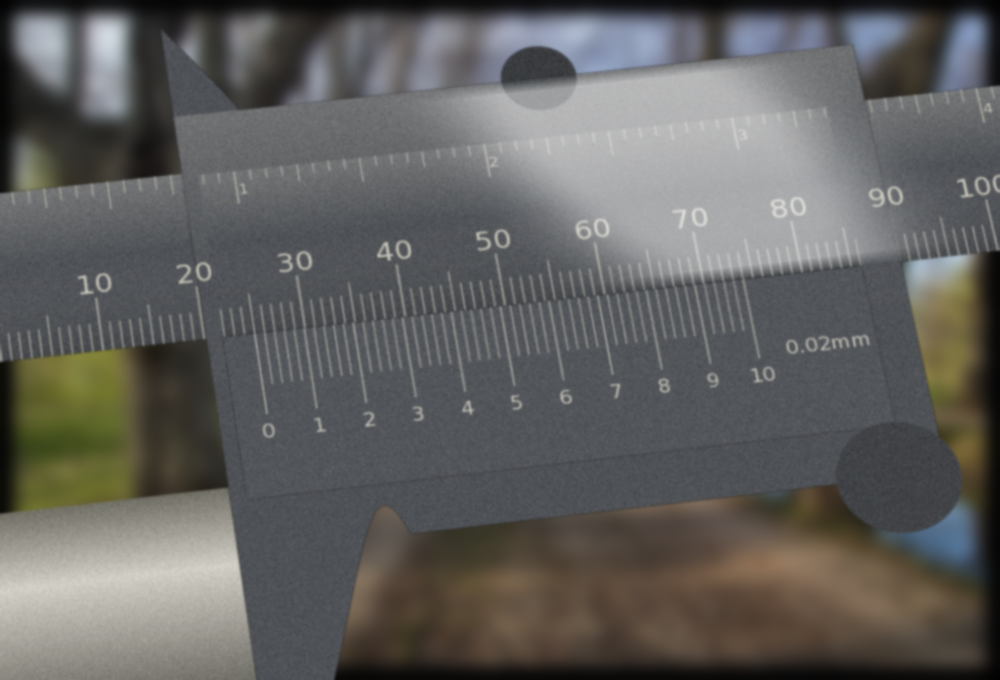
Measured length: 25.0
